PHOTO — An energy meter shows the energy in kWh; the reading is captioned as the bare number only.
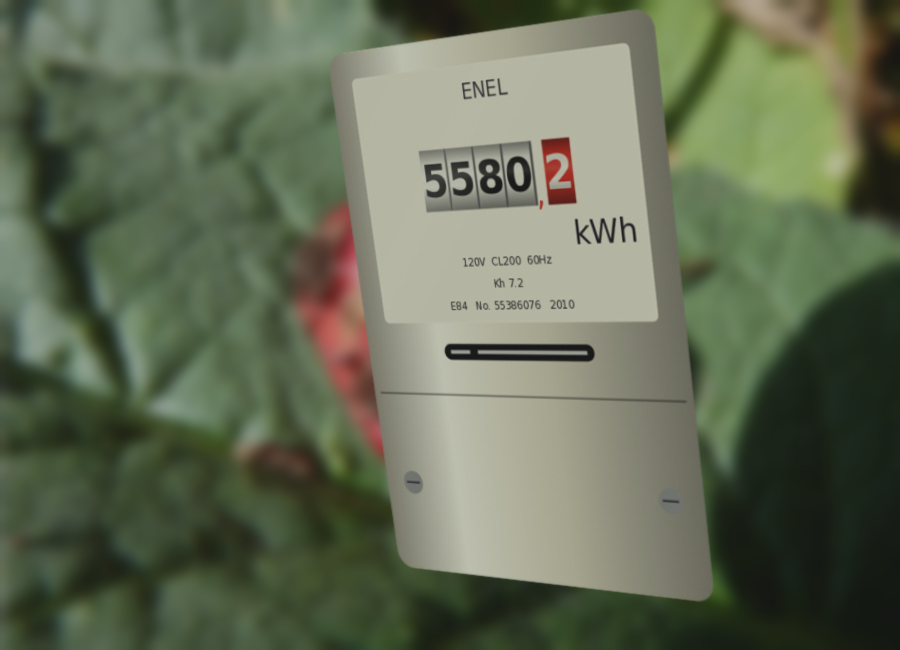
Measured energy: 5580.2
